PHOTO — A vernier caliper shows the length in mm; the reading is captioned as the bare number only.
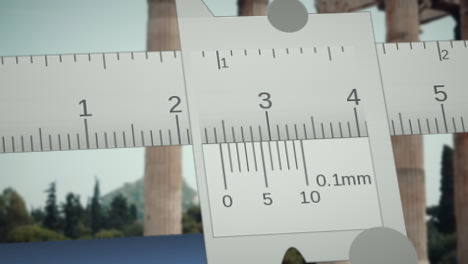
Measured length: 24.4
